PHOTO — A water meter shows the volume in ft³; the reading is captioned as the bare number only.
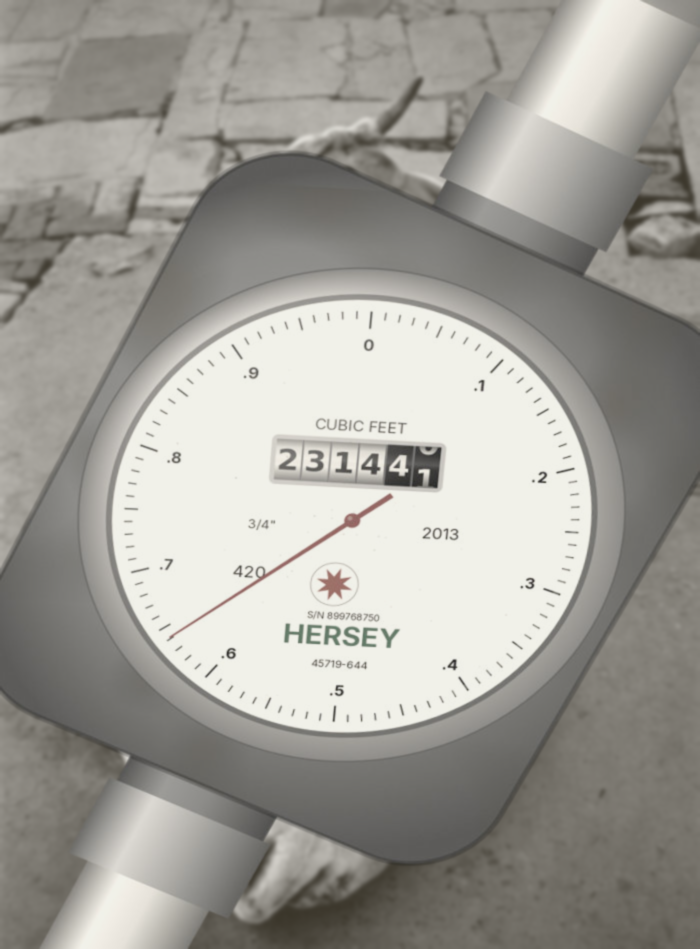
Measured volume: 231440.64
